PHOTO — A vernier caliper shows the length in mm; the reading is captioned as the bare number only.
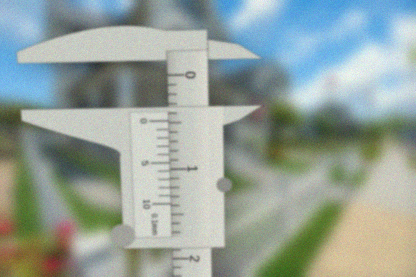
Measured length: 4.8
